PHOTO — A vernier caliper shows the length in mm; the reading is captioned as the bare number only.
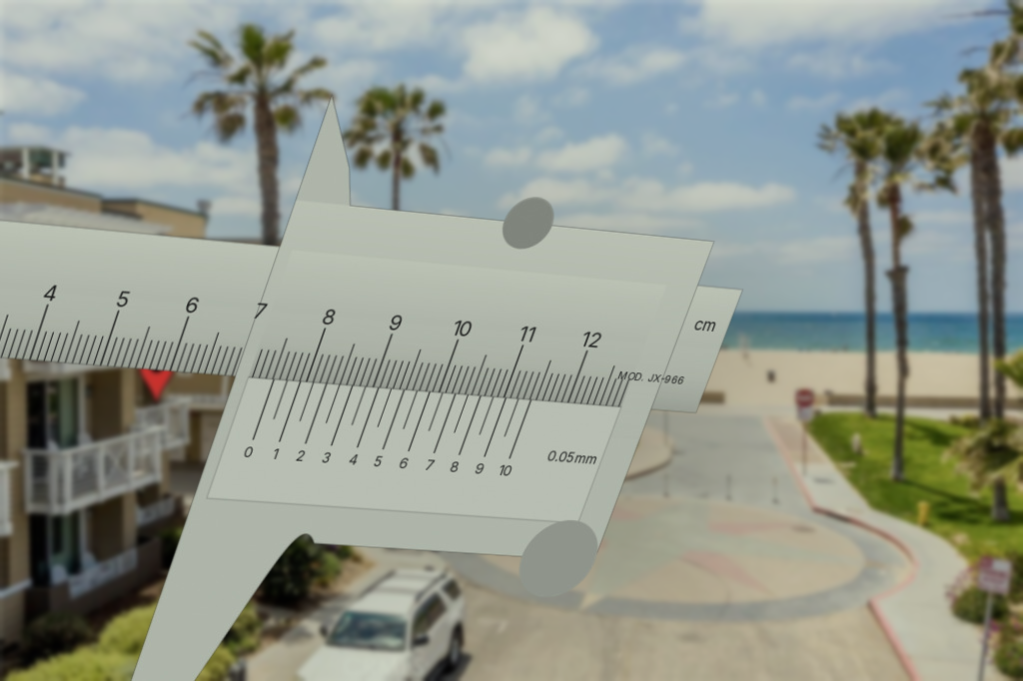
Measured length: 75.2
